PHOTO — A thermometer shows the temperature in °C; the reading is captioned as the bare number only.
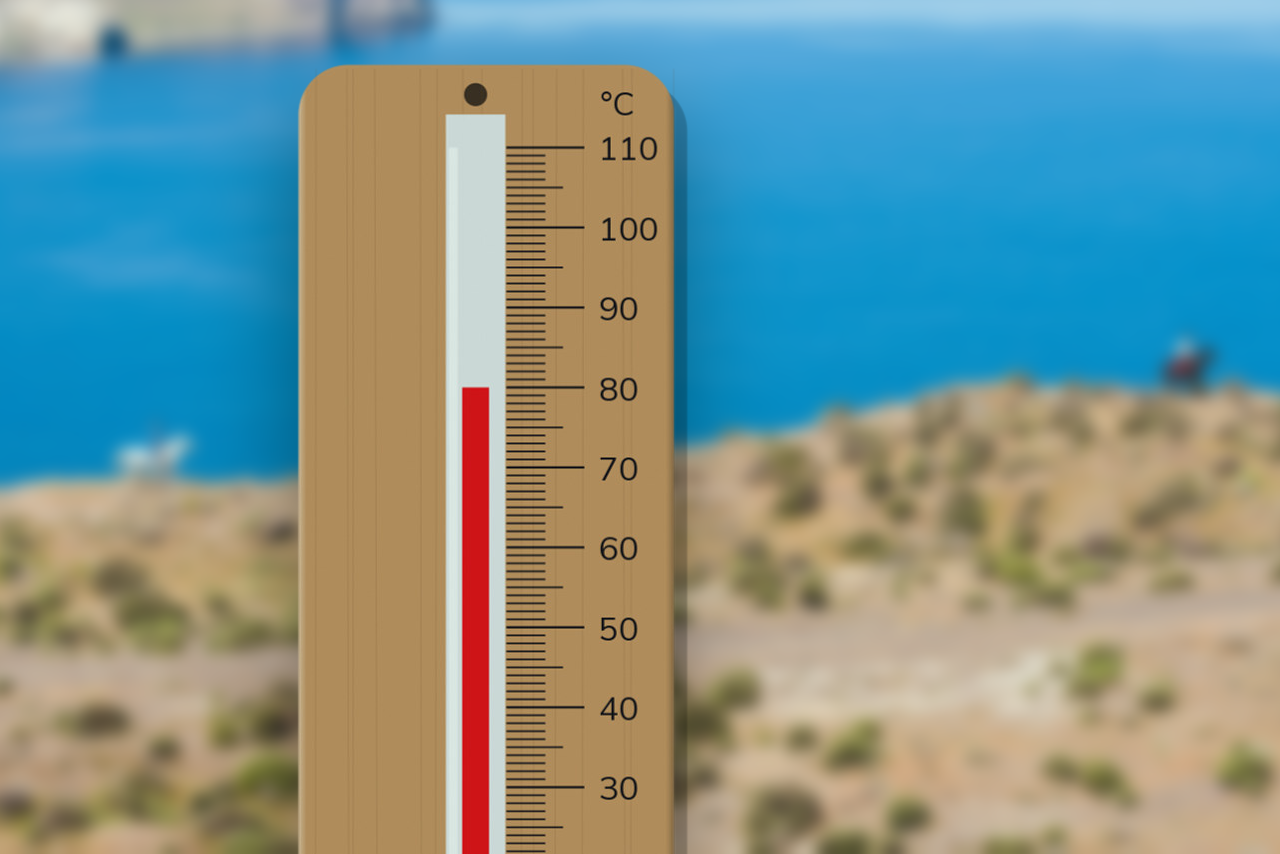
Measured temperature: 80
